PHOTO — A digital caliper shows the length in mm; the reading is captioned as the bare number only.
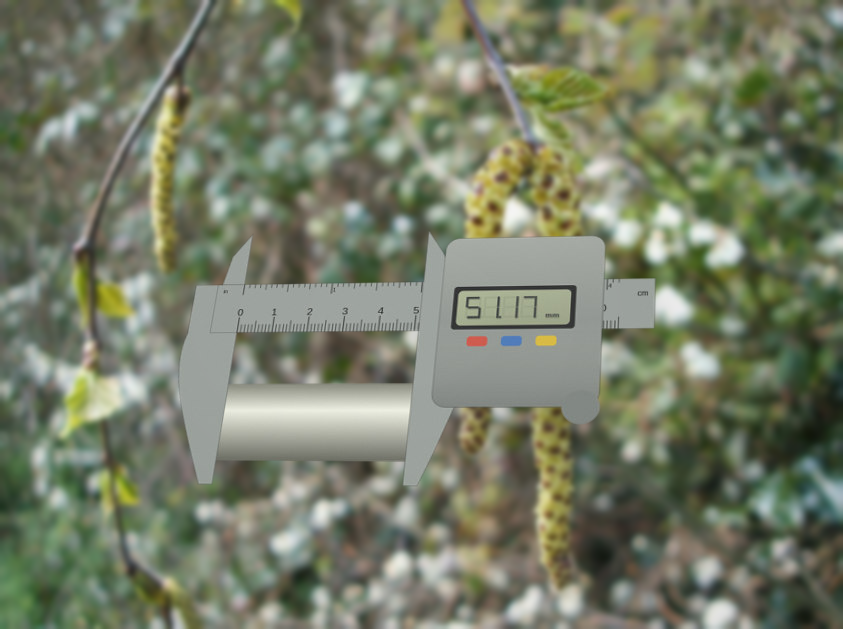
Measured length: 51.17
